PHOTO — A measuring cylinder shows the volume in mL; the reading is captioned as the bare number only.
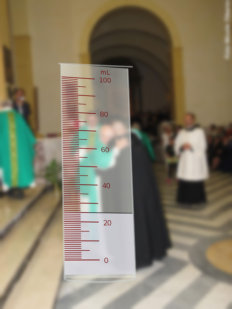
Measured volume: 25
